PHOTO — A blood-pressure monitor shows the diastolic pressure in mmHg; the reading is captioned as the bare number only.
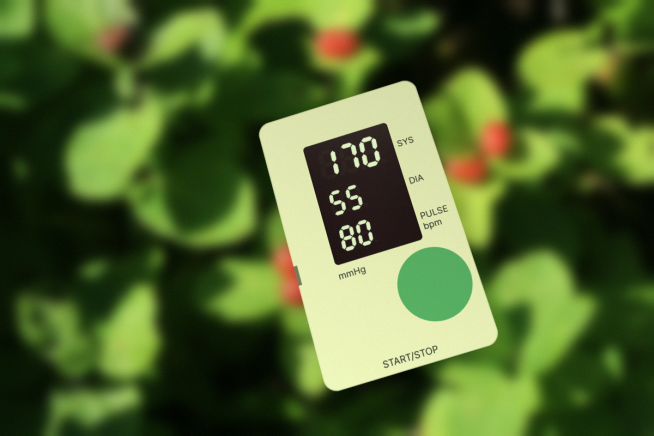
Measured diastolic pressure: 55
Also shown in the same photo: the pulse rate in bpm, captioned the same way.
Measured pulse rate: 80
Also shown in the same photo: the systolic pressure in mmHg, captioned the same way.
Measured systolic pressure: 170
